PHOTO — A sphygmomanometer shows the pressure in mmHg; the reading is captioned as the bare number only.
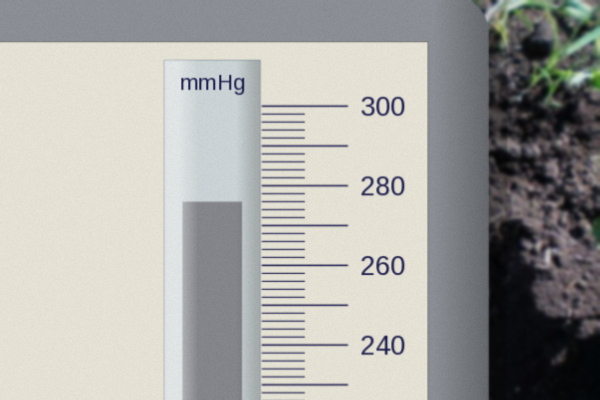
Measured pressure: 276
